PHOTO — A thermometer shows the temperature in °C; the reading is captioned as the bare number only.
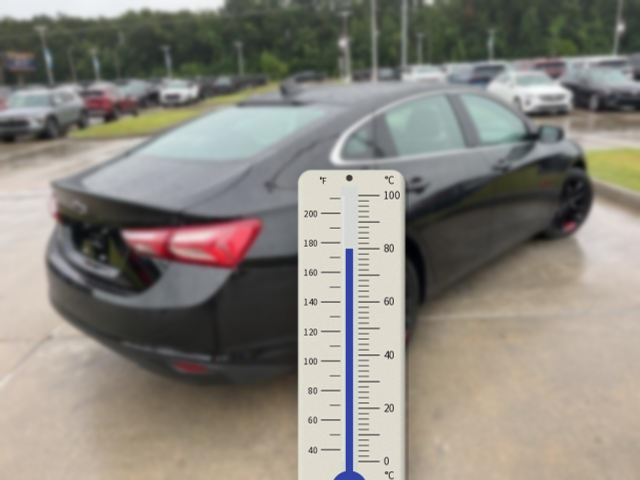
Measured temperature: 80
